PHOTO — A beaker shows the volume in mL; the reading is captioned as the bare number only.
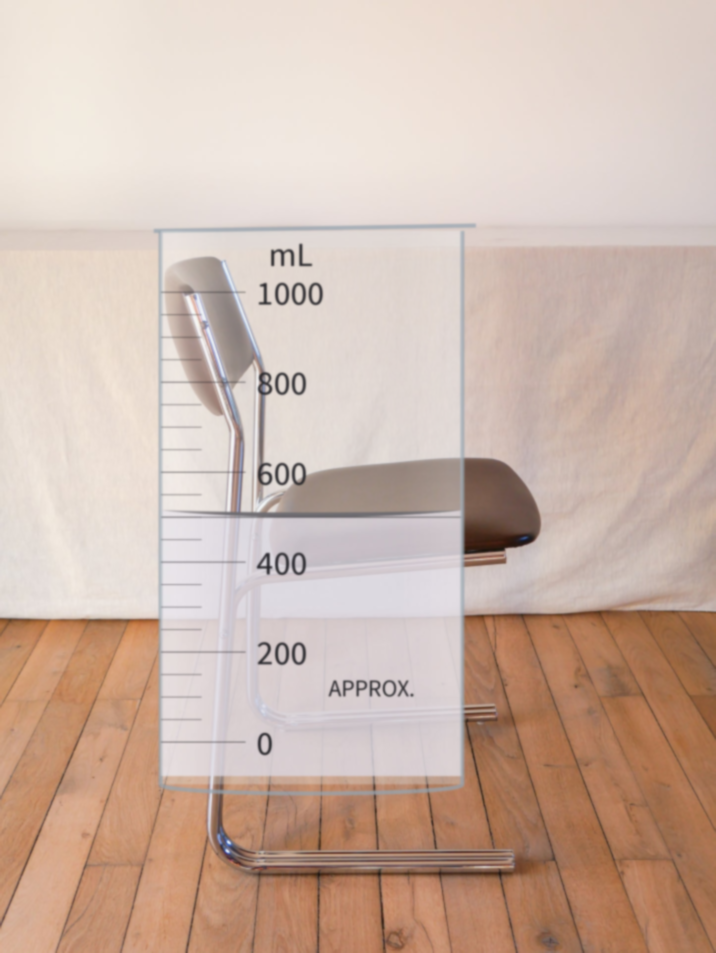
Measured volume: 500
